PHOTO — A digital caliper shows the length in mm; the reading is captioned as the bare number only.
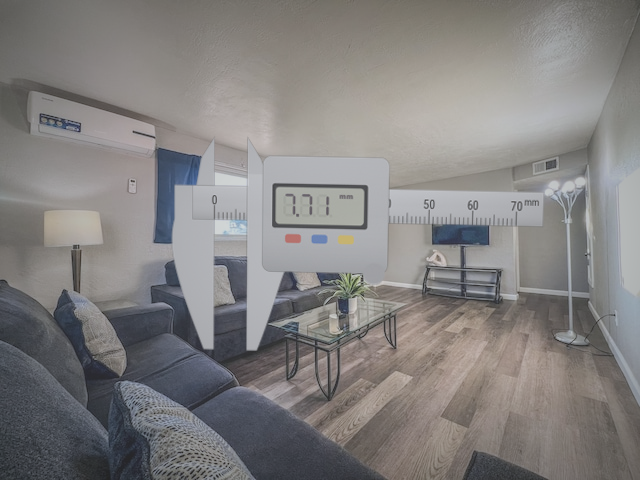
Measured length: 7.71
